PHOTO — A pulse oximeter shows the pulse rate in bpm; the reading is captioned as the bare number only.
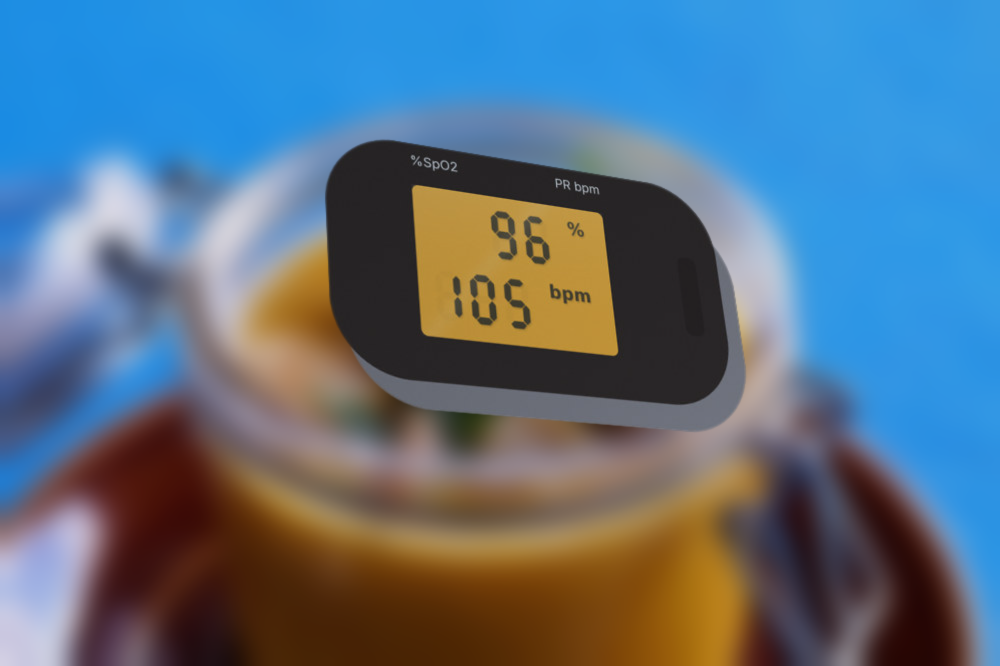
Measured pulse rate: 105
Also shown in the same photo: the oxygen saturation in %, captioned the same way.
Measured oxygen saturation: 96
